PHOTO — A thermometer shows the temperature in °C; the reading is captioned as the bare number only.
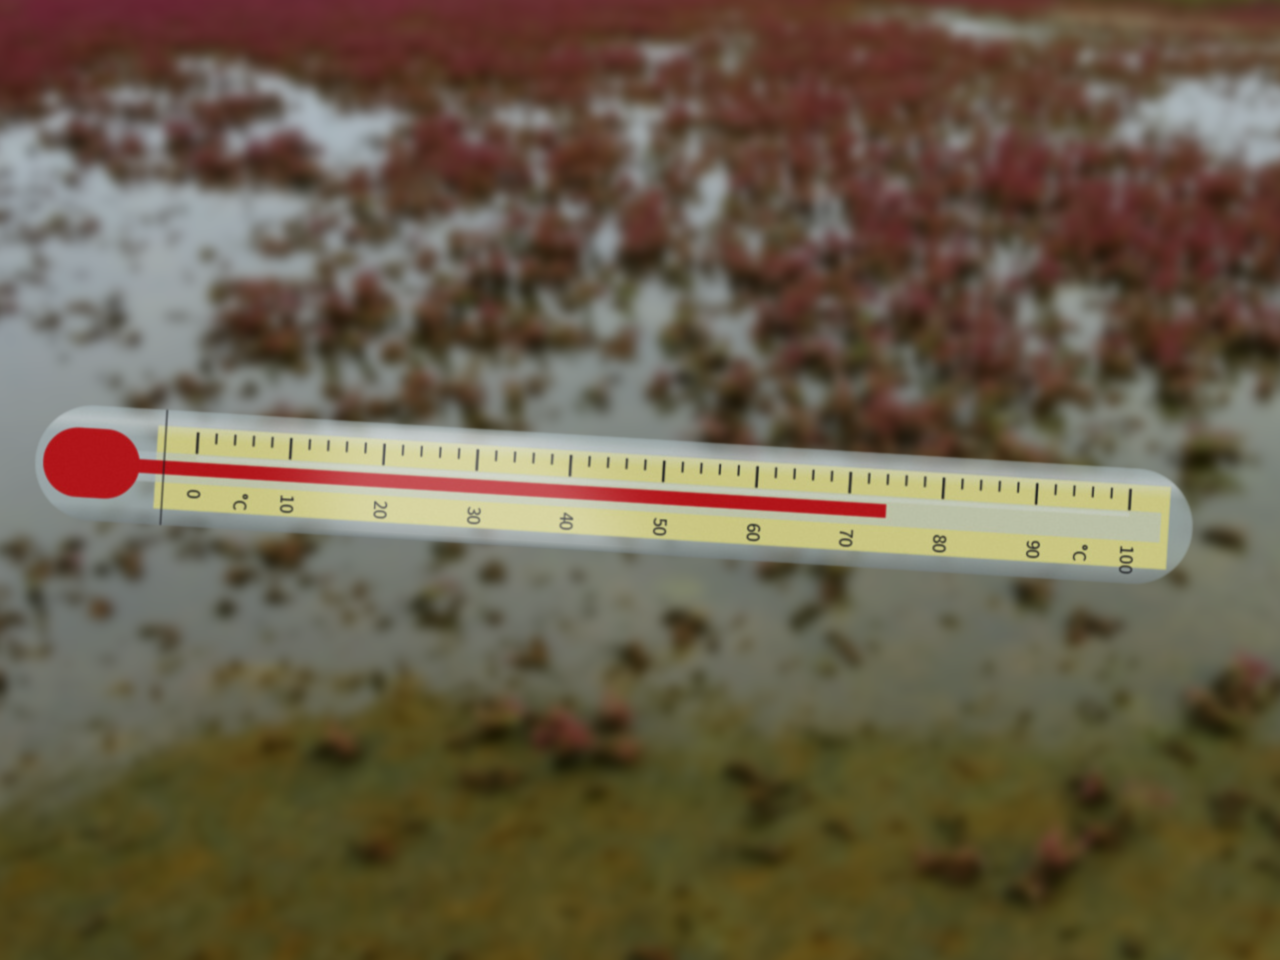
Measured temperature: 74
